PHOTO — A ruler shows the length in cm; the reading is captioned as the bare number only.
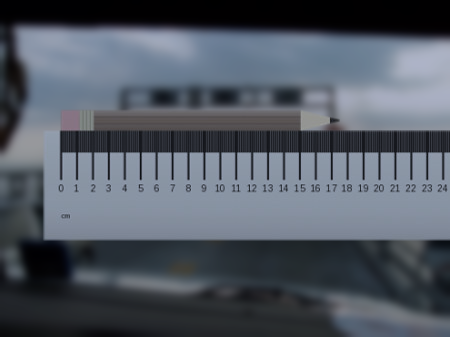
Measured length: 17.5
